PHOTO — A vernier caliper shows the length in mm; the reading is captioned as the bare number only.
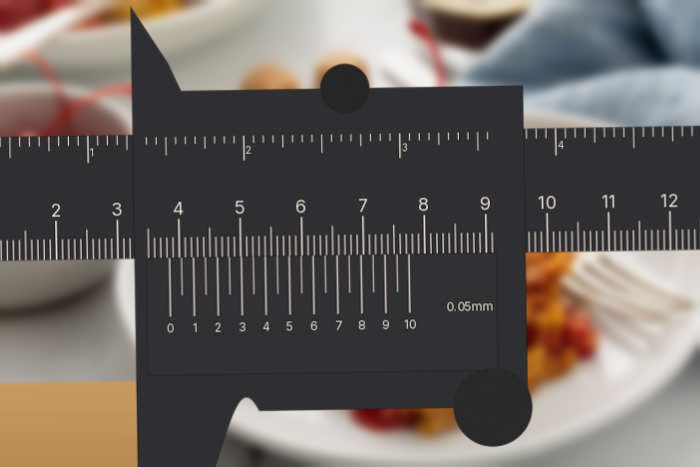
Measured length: 38.4
